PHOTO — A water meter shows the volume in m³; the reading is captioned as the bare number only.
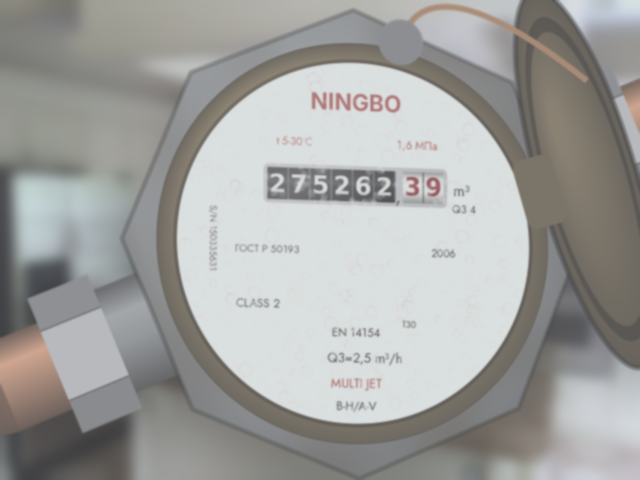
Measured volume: 275262.39
